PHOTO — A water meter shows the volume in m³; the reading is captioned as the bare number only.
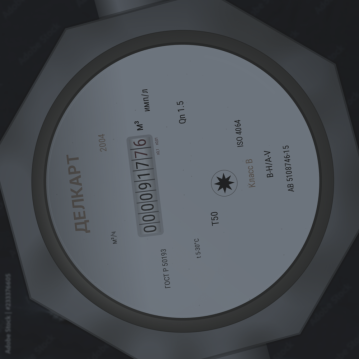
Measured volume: 917.76
